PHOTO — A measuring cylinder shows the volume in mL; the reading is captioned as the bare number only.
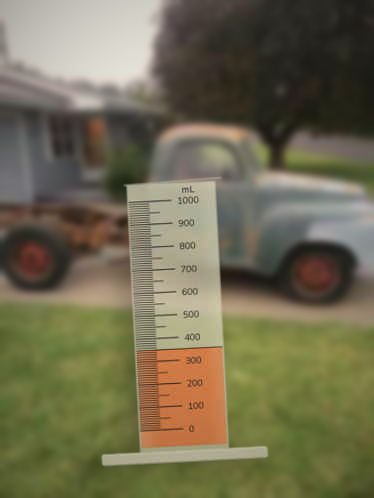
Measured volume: 350
